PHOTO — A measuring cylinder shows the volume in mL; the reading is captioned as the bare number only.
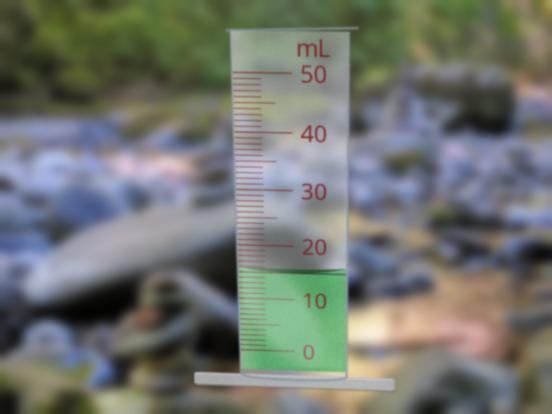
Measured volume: 15
